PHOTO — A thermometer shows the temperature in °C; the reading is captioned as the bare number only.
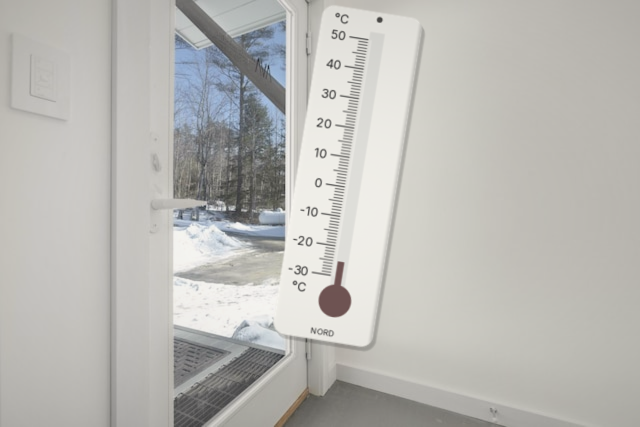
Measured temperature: -25
